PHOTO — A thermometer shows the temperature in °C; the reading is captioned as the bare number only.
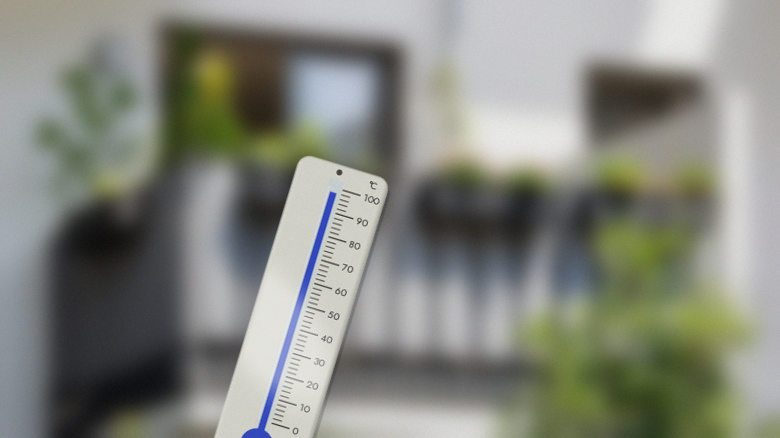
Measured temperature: 98
